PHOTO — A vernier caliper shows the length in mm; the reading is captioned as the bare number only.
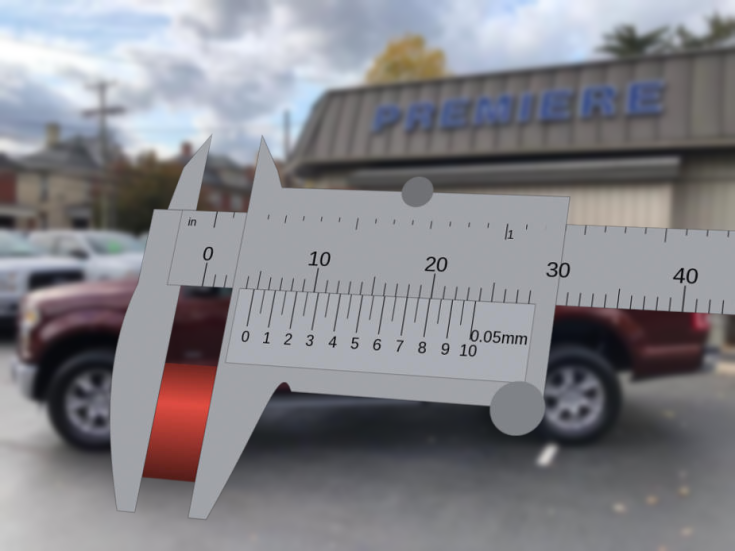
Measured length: 4.7
